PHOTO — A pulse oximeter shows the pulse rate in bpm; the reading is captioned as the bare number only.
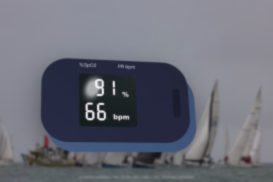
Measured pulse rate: 66
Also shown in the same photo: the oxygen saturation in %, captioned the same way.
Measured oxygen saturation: 91
